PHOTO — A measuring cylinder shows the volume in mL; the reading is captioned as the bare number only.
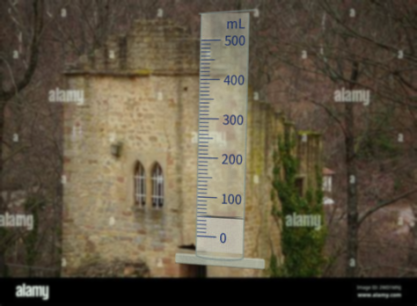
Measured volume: 50
